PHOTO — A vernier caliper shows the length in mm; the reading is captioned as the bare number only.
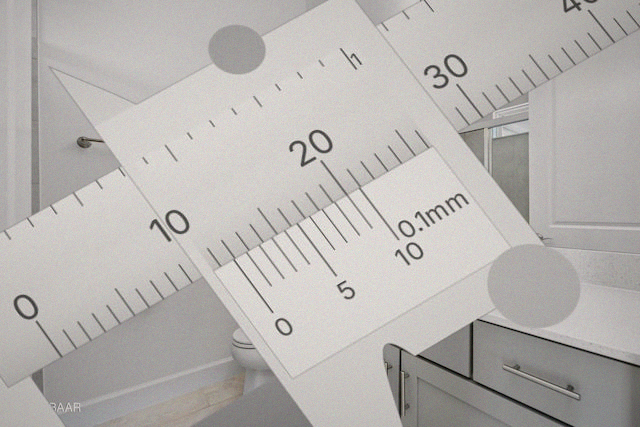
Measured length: 11.9
